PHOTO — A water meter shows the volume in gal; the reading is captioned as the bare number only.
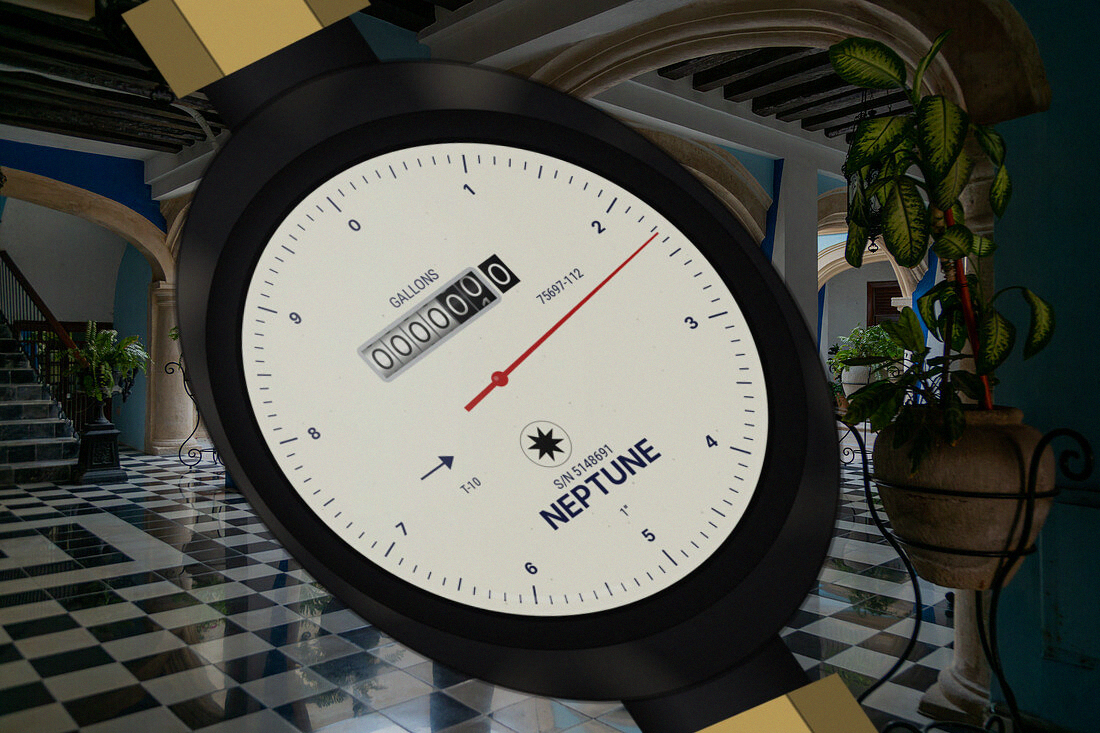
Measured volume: 2.3
